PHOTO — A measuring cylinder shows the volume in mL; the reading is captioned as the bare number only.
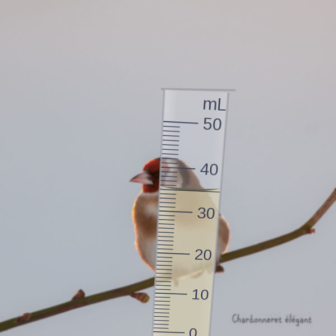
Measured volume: 35
